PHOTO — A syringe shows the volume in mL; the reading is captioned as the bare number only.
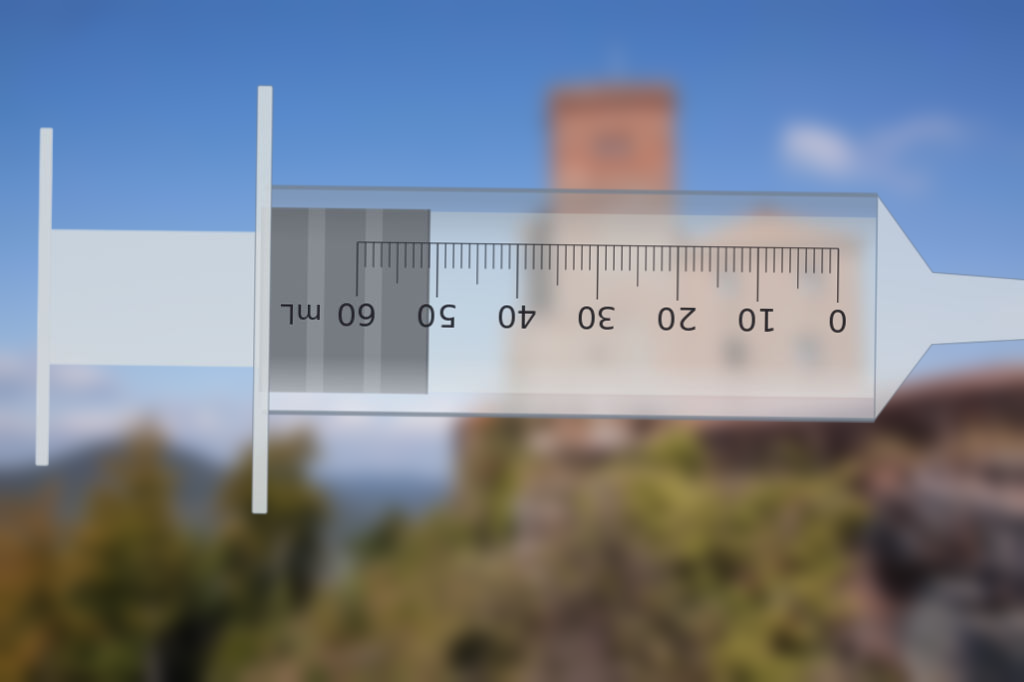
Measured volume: 51
